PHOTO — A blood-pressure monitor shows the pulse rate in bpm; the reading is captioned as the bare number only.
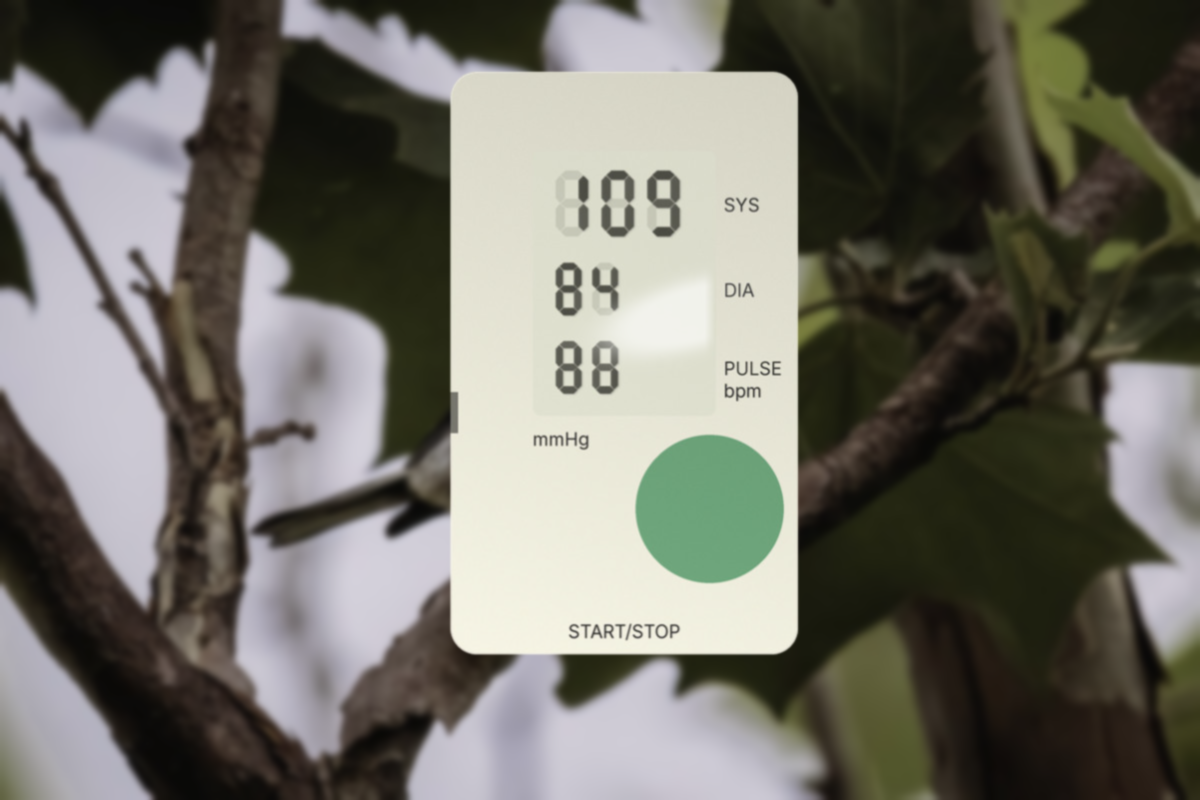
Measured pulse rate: 88
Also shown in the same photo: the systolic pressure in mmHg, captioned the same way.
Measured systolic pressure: 109
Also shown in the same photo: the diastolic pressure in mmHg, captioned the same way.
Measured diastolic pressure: 84
